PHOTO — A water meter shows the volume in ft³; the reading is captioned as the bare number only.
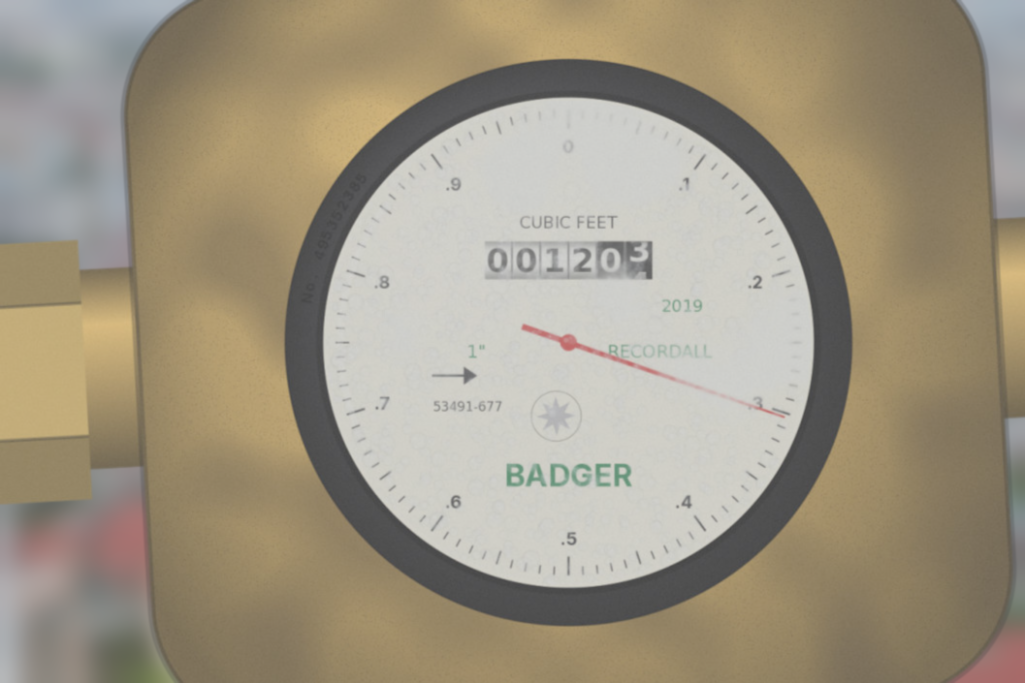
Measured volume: 1203.30
